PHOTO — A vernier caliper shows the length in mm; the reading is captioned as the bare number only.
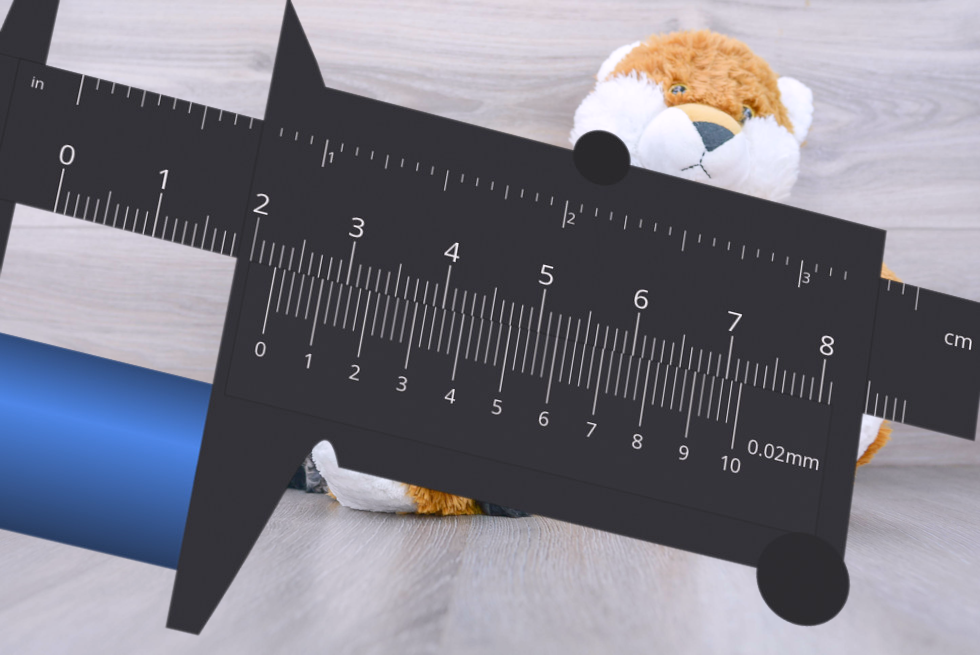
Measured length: 22.6
